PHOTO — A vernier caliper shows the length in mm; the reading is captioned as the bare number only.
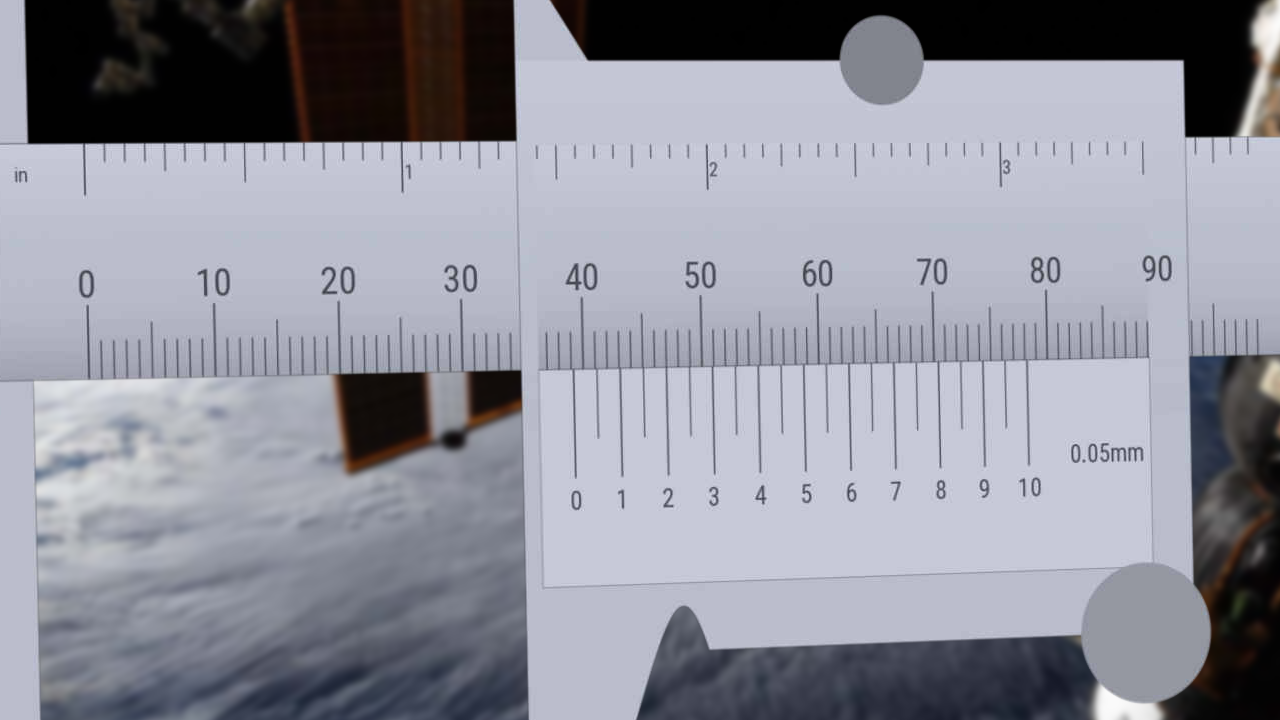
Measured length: 39.2
